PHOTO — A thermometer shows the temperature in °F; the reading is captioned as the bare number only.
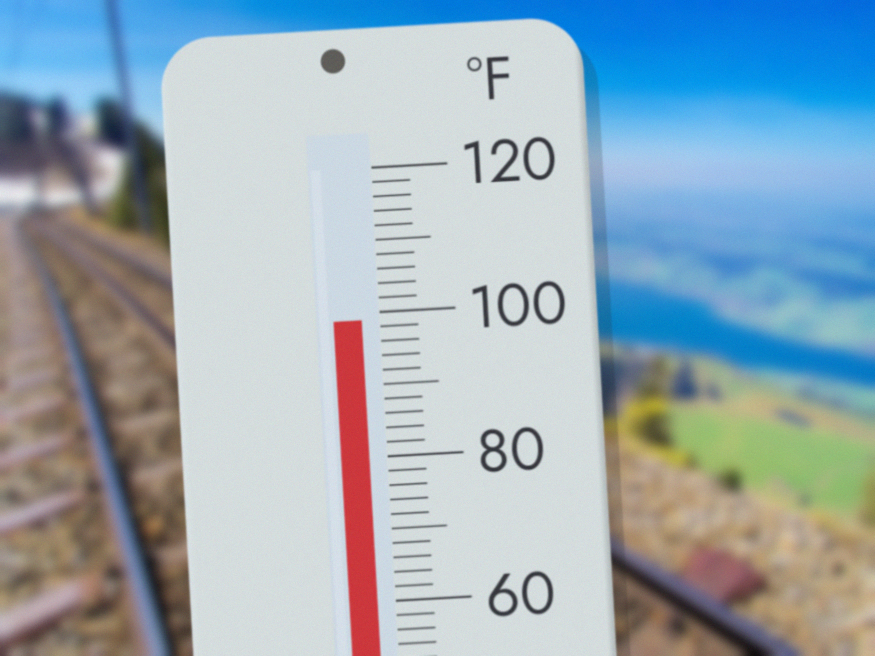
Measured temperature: 99
